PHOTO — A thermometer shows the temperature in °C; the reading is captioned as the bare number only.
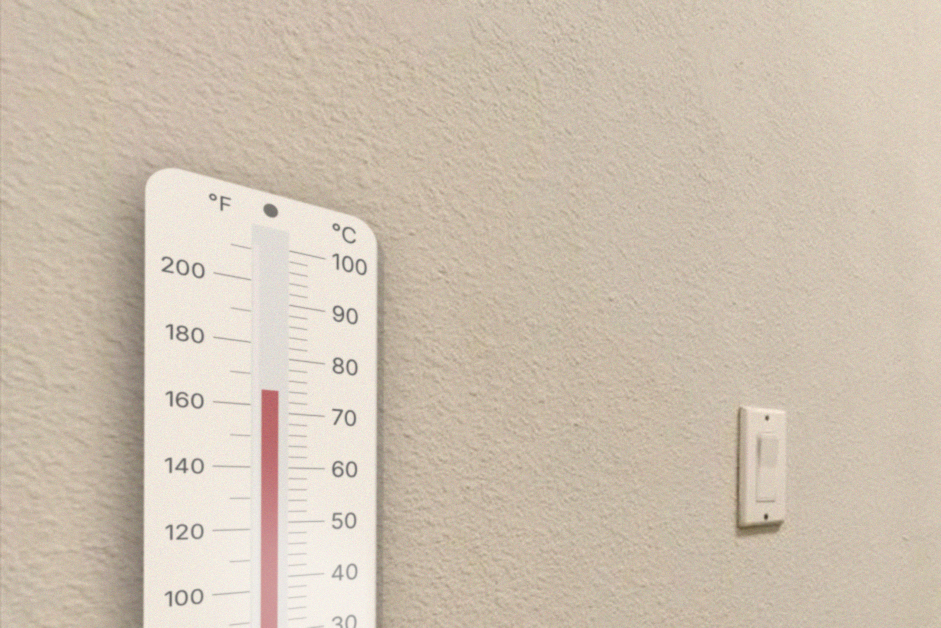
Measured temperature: 74
